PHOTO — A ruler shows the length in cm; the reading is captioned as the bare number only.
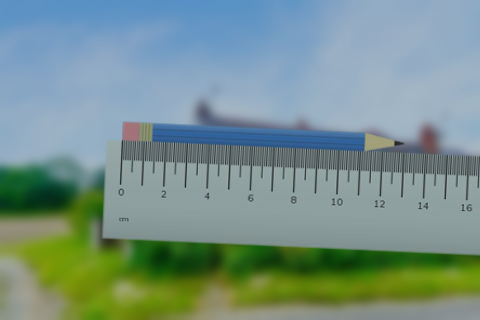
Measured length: 13
